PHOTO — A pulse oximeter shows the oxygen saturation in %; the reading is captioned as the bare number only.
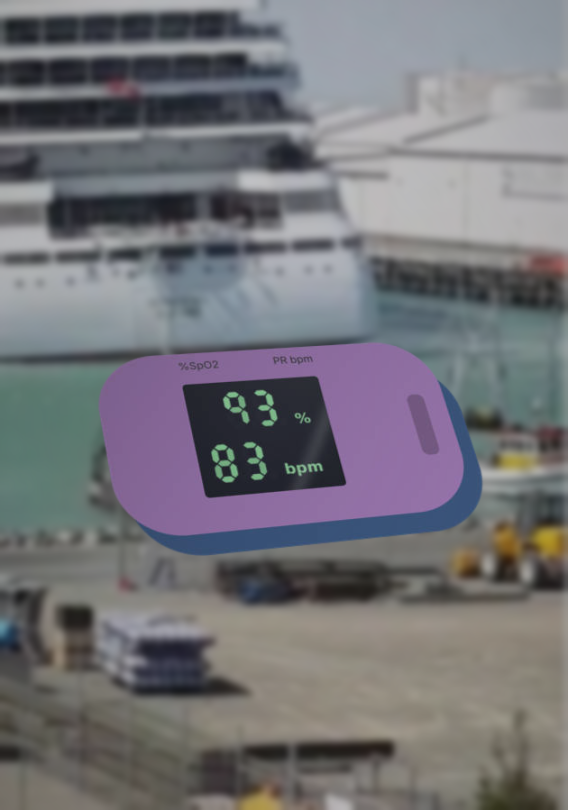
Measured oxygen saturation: 93
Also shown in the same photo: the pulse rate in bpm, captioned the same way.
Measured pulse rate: 83
